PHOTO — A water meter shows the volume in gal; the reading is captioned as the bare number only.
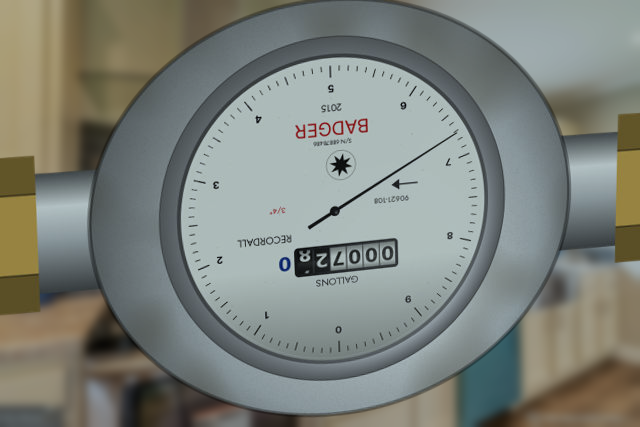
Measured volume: 7276.7
